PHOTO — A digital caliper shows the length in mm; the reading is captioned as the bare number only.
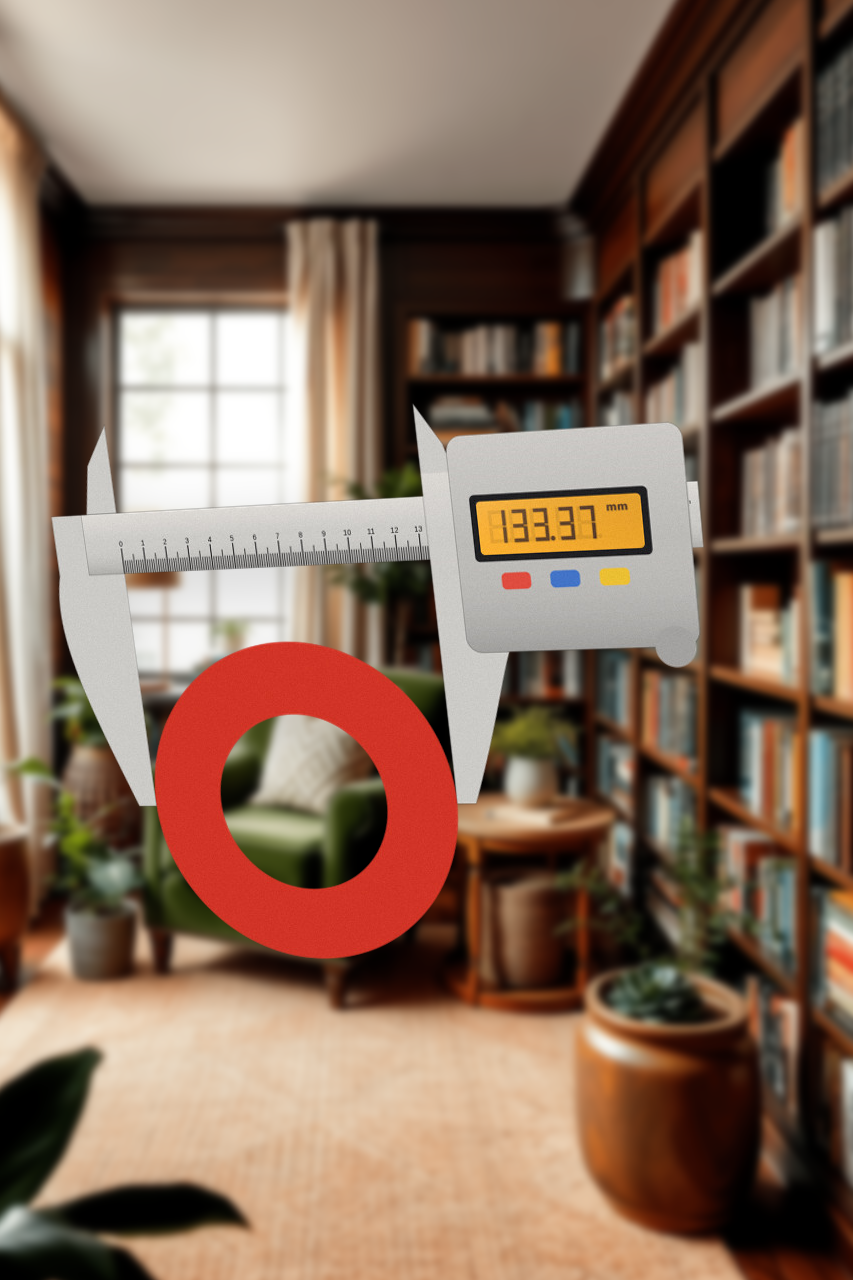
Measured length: 133.37
